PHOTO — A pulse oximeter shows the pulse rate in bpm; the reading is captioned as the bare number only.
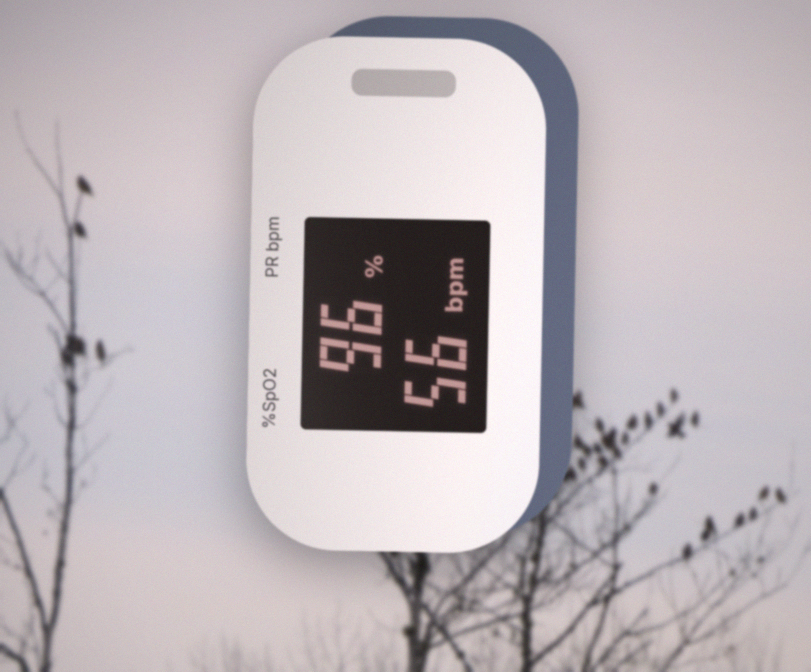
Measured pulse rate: 56
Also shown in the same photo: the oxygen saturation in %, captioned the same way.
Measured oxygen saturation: 96
